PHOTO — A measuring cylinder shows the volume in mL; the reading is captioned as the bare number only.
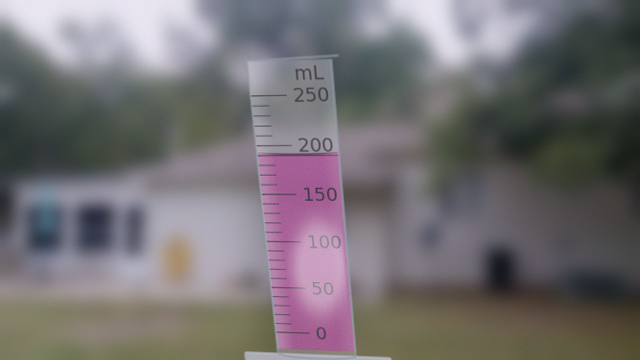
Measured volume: 190
